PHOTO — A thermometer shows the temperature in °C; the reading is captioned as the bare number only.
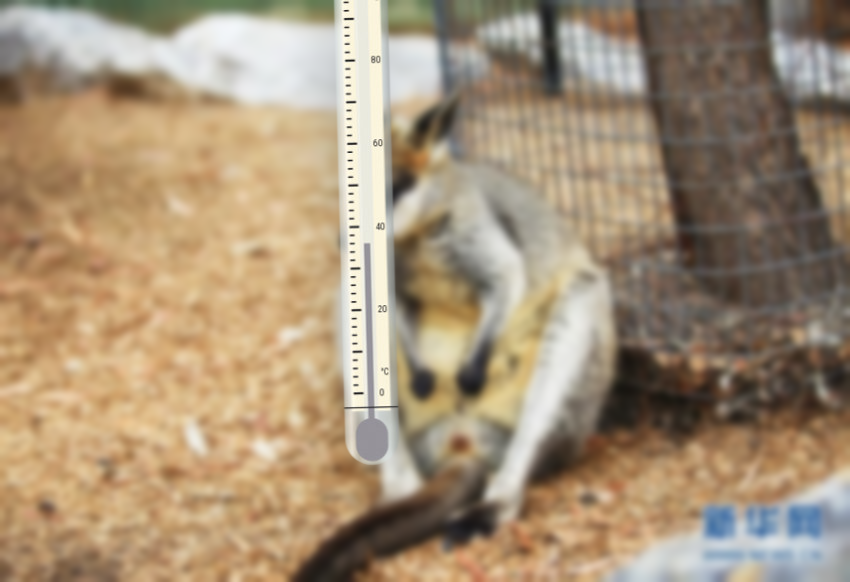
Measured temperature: 36
